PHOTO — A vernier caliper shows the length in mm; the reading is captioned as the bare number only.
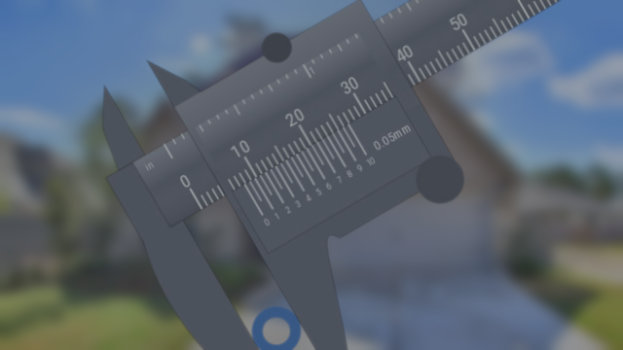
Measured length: 7.8
